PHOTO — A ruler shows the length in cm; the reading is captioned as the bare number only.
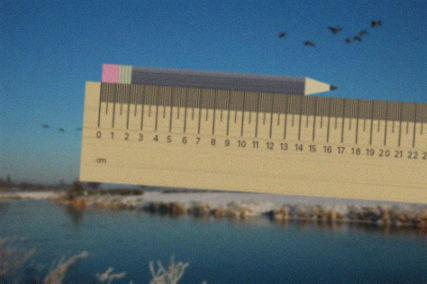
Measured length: 16.5
